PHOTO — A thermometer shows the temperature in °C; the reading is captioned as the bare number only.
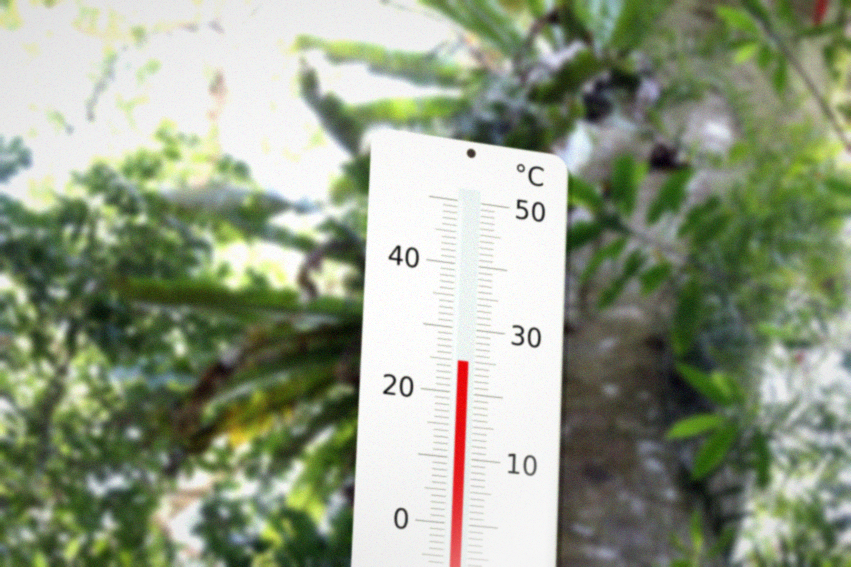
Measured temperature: 25
